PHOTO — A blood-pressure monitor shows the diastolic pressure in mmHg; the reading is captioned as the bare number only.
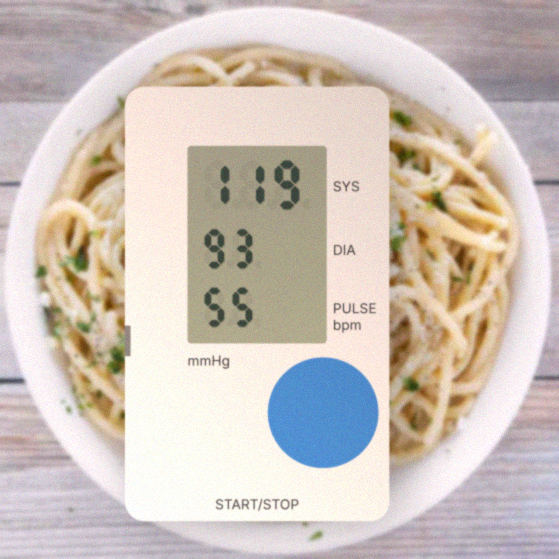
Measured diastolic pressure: 93
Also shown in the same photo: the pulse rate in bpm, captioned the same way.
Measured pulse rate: 55
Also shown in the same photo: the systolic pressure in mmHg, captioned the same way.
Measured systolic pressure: 119
